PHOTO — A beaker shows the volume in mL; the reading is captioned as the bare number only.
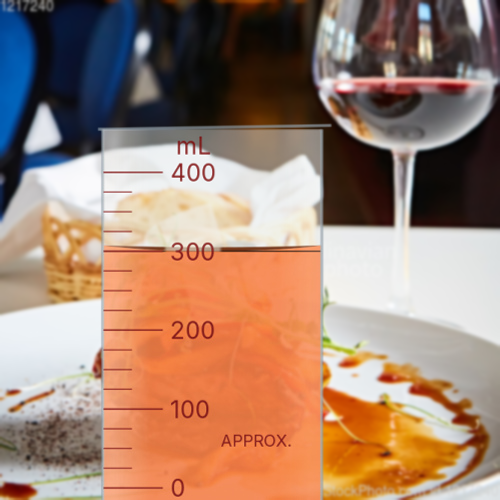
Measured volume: 300
